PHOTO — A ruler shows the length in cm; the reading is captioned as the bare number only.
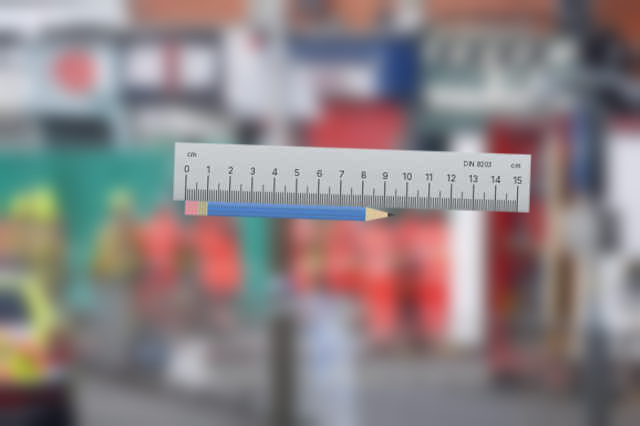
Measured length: 9.5
